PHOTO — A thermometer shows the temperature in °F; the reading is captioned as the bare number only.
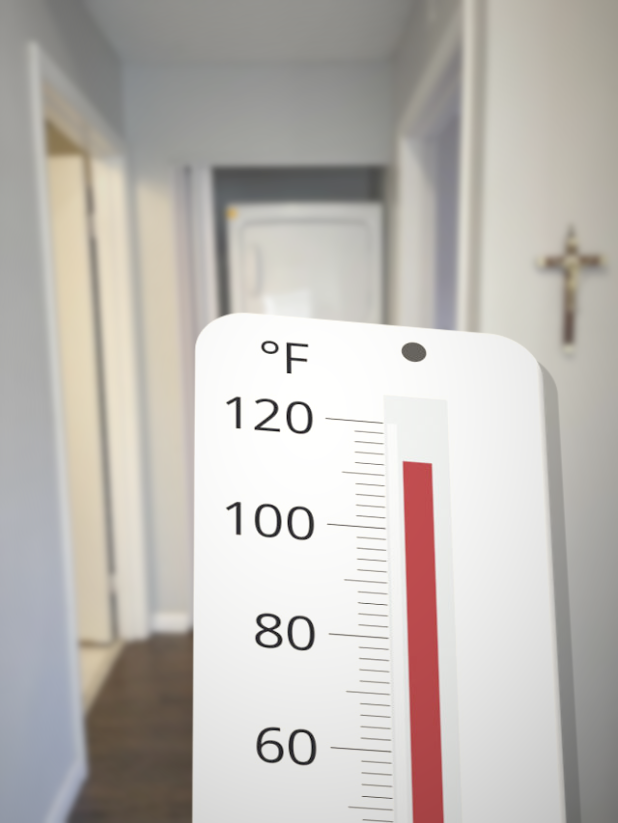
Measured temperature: 113
